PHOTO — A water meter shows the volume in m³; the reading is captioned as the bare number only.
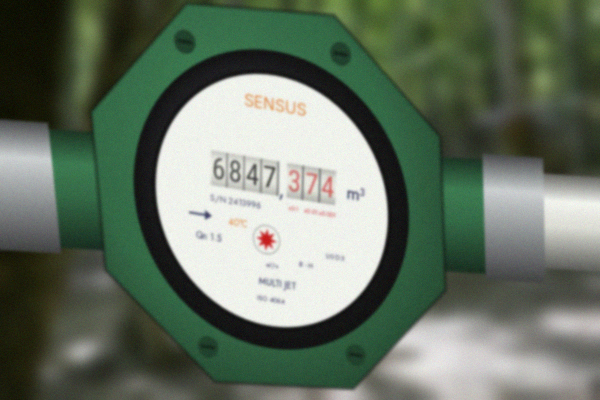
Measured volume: 6847.374
